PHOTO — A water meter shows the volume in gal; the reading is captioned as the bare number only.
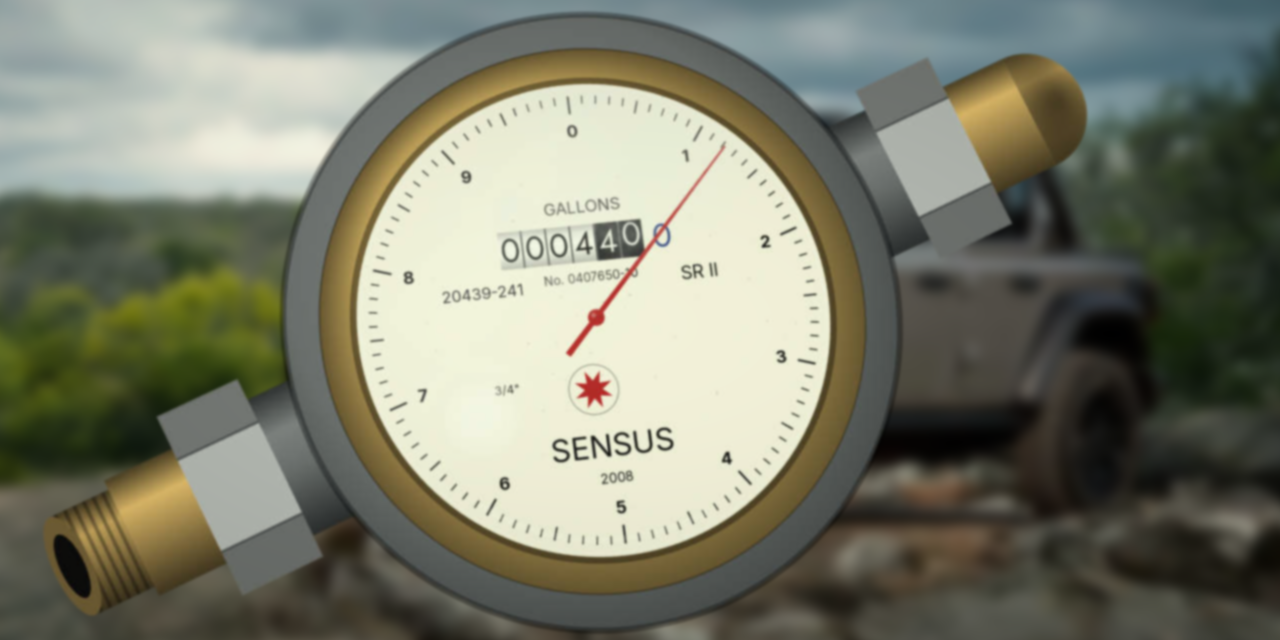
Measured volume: 4401.2
